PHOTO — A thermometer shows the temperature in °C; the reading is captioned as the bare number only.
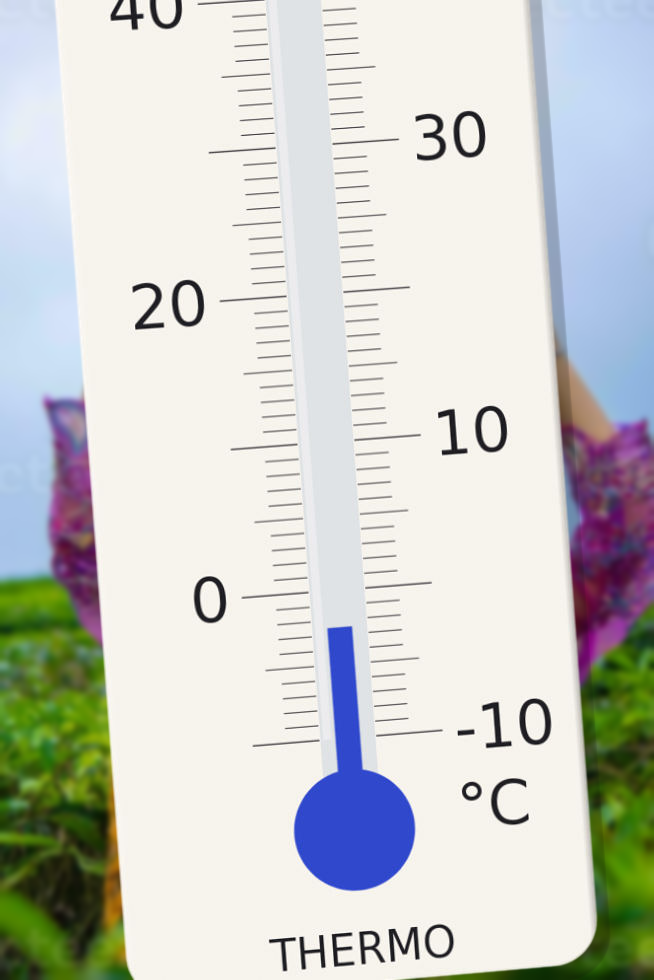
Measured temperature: -2.5
